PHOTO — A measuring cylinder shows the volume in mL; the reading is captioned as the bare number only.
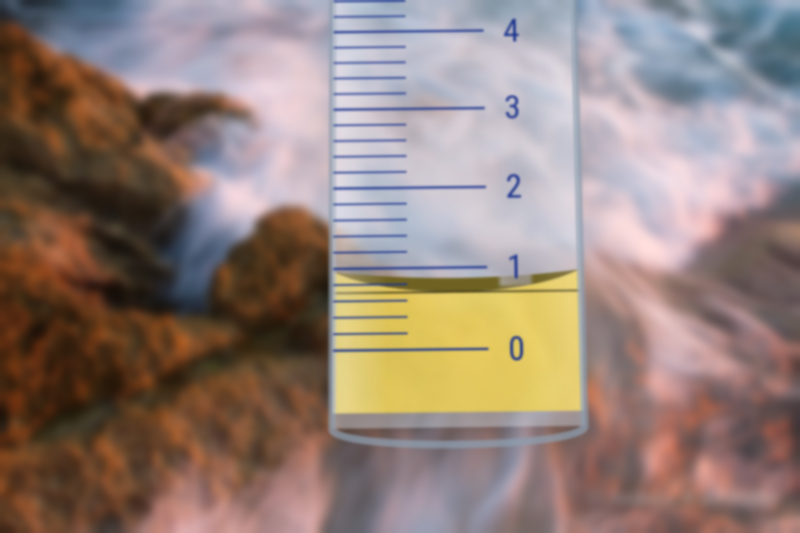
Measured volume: 0.7
